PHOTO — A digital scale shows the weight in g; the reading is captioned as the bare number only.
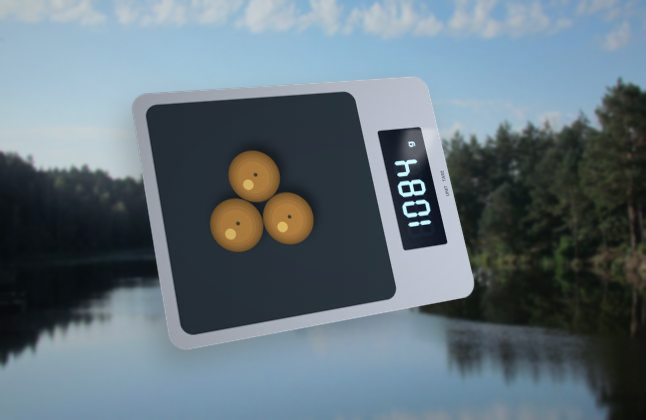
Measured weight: 1084
